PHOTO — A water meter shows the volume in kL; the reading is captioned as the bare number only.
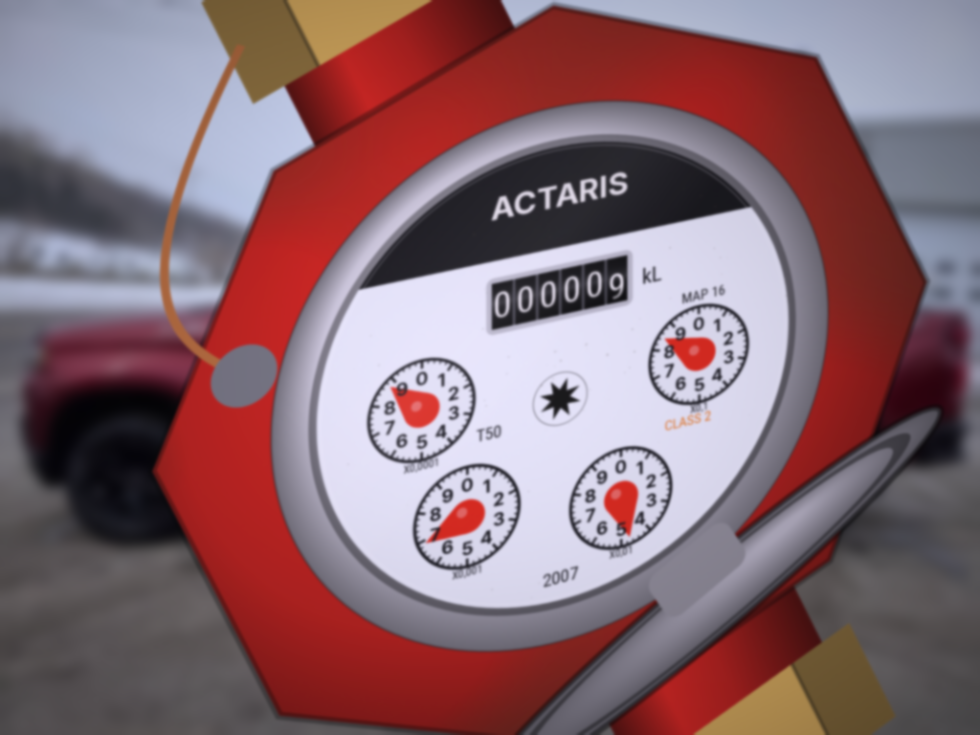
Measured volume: 8.8468
